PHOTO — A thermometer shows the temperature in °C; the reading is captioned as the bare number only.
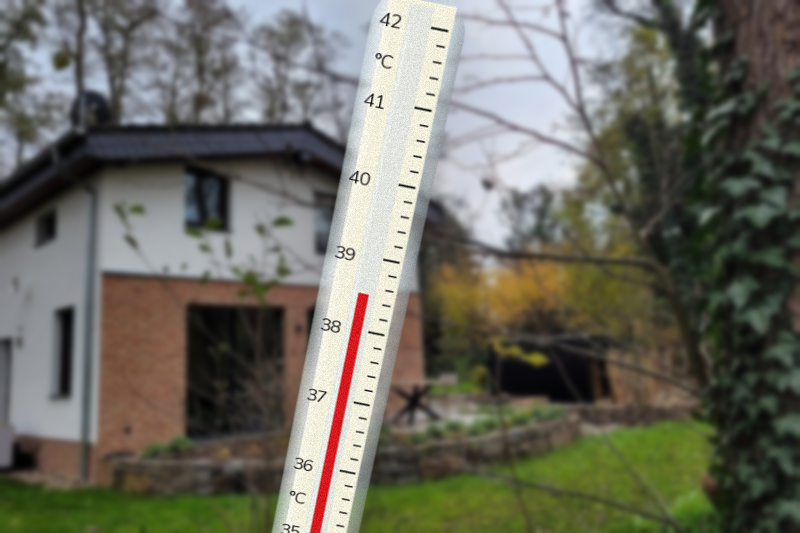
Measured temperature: 38.5
